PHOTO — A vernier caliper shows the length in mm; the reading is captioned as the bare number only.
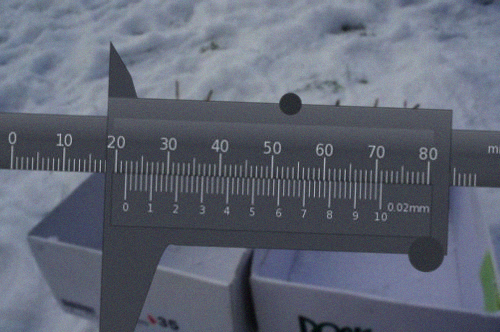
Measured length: 22.0
